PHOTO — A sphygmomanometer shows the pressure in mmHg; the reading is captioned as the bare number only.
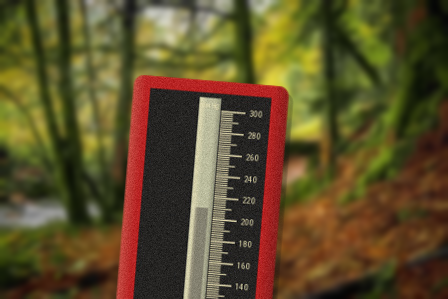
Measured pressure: 210
